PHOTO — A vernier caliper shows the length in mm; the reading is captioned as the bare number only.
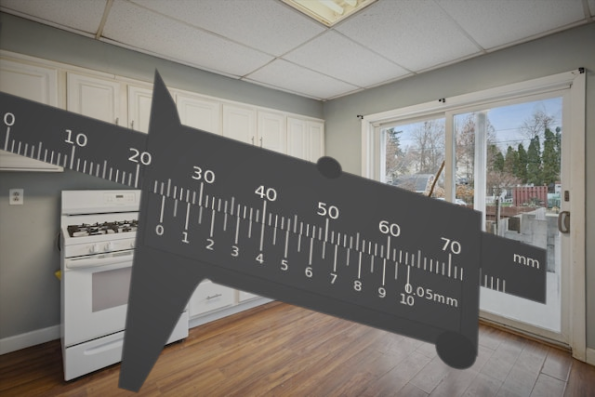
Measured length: 24.4
